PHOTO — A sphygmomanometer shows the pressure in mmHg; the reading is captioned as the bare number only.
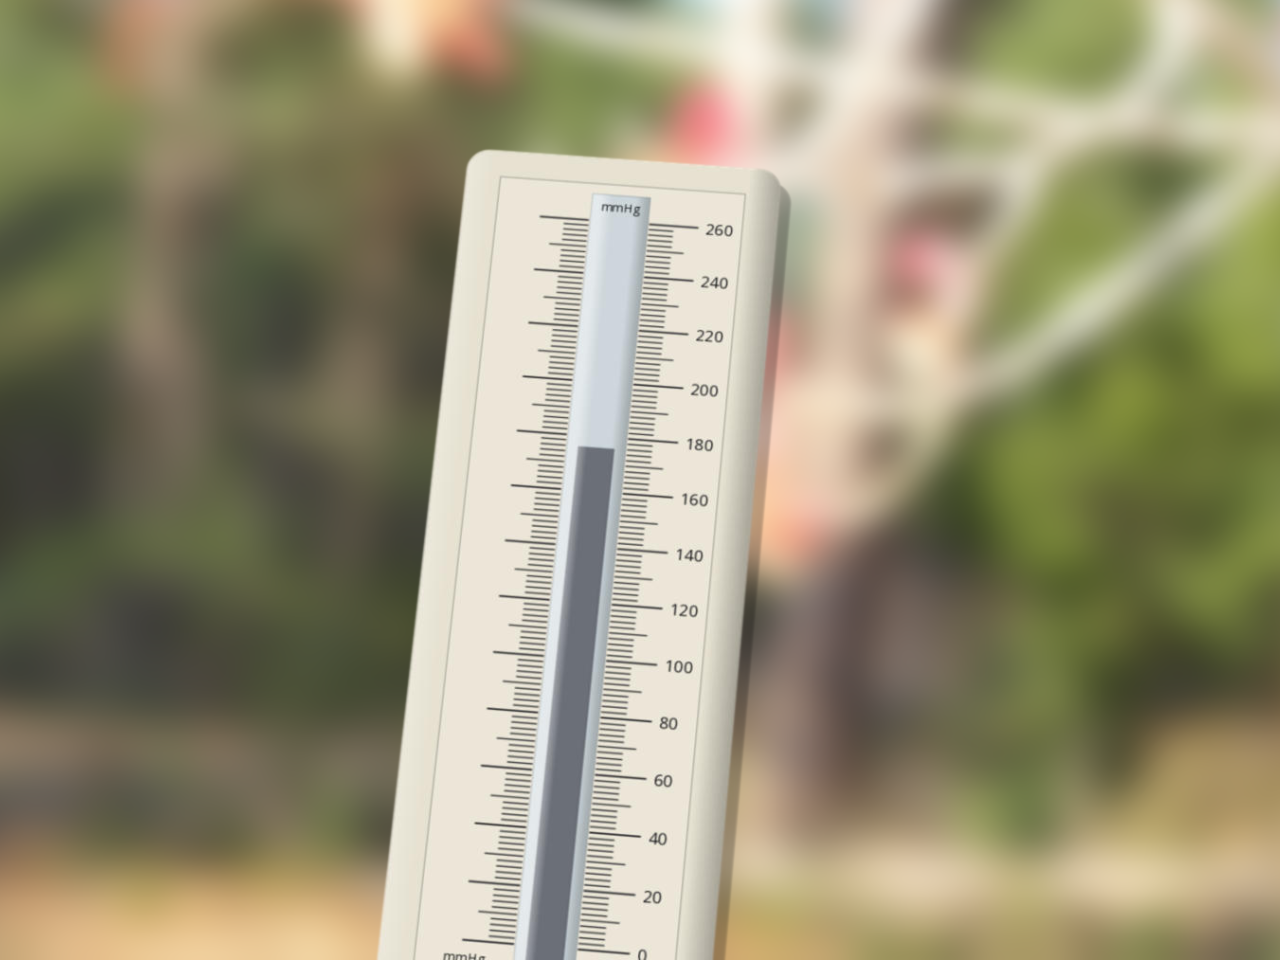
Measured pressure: 176
